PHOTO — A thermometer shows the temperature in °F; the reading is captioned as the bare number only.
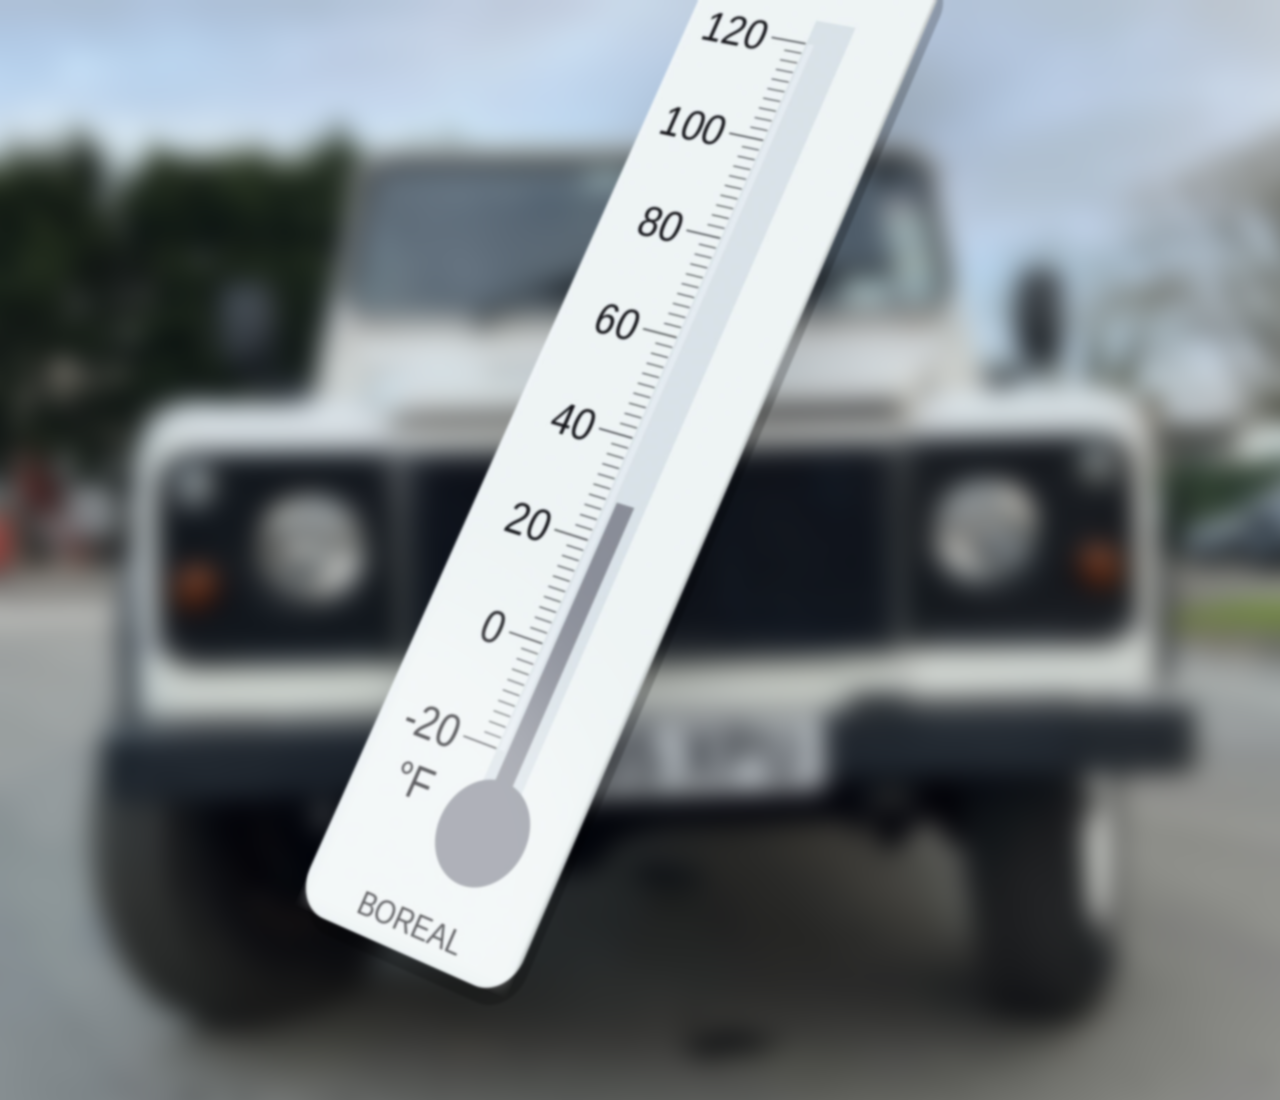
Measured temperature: 28
